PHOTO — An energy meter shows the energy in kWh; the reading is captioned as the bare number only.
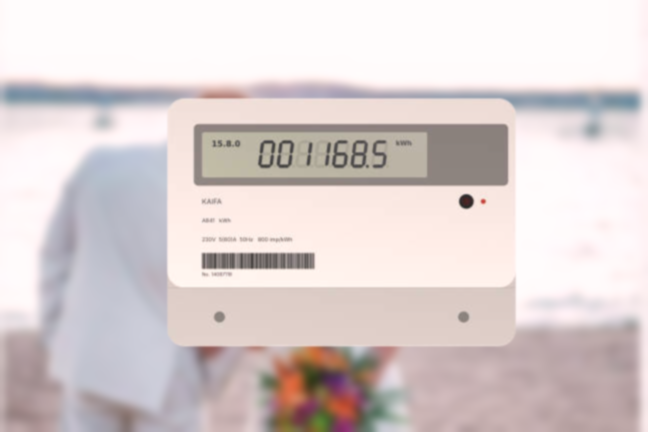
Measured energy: 1168.5
